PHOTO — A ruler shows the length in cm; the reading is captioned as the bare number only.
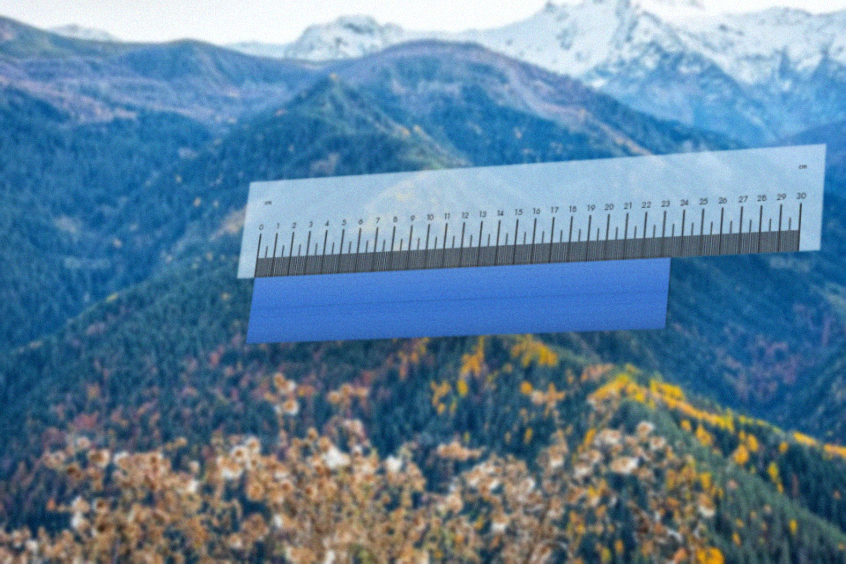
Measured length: 23.5
